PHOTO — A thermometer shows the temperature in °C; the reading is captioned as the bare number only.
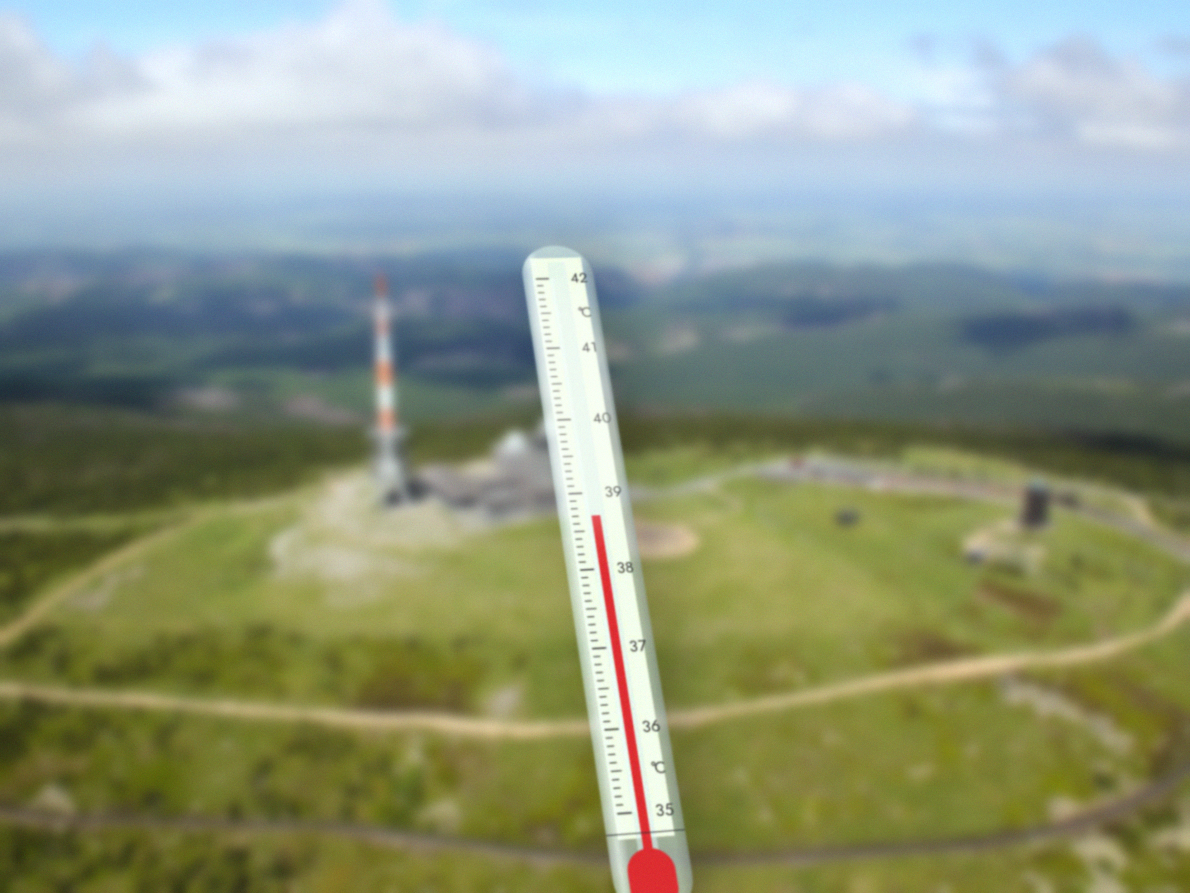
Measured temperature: 38.7
